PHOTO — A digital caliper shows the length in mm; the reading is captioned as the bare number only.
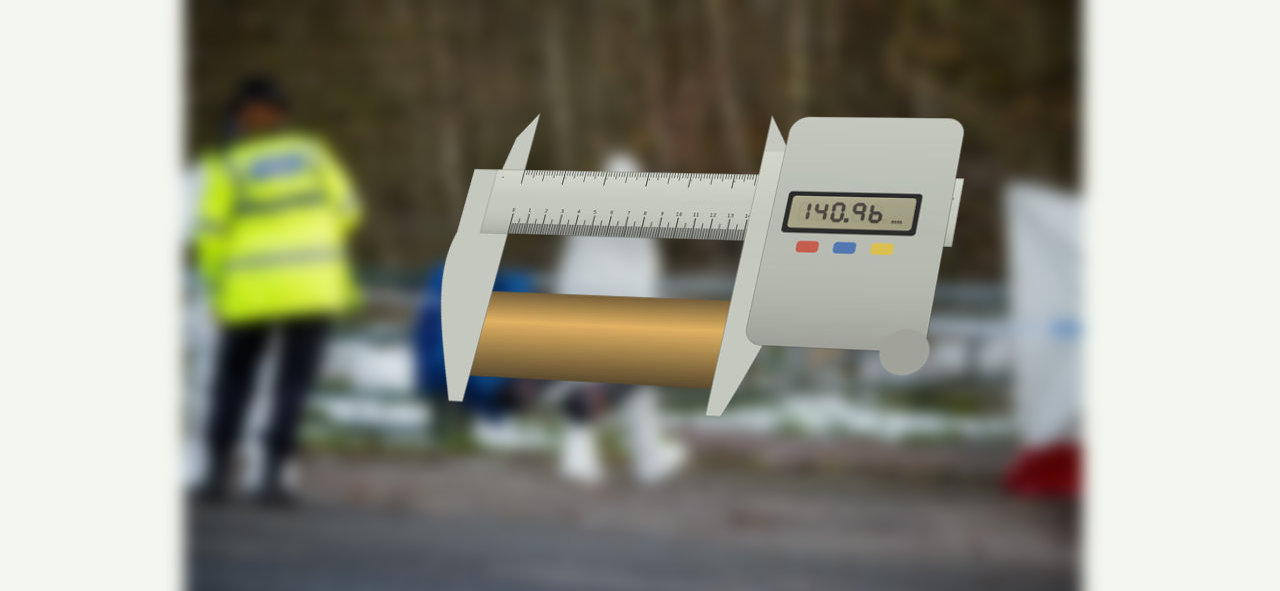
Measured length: 140.96
